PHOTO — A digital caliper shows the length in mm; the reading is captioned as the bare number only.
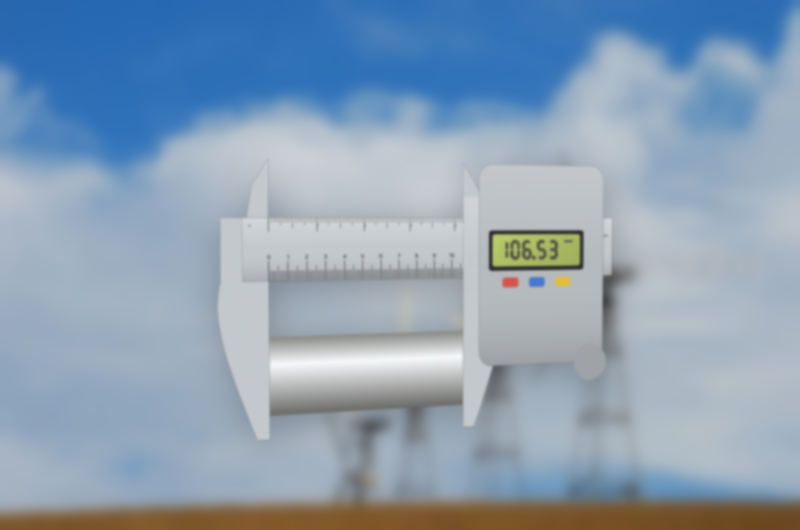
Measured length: 106.53
